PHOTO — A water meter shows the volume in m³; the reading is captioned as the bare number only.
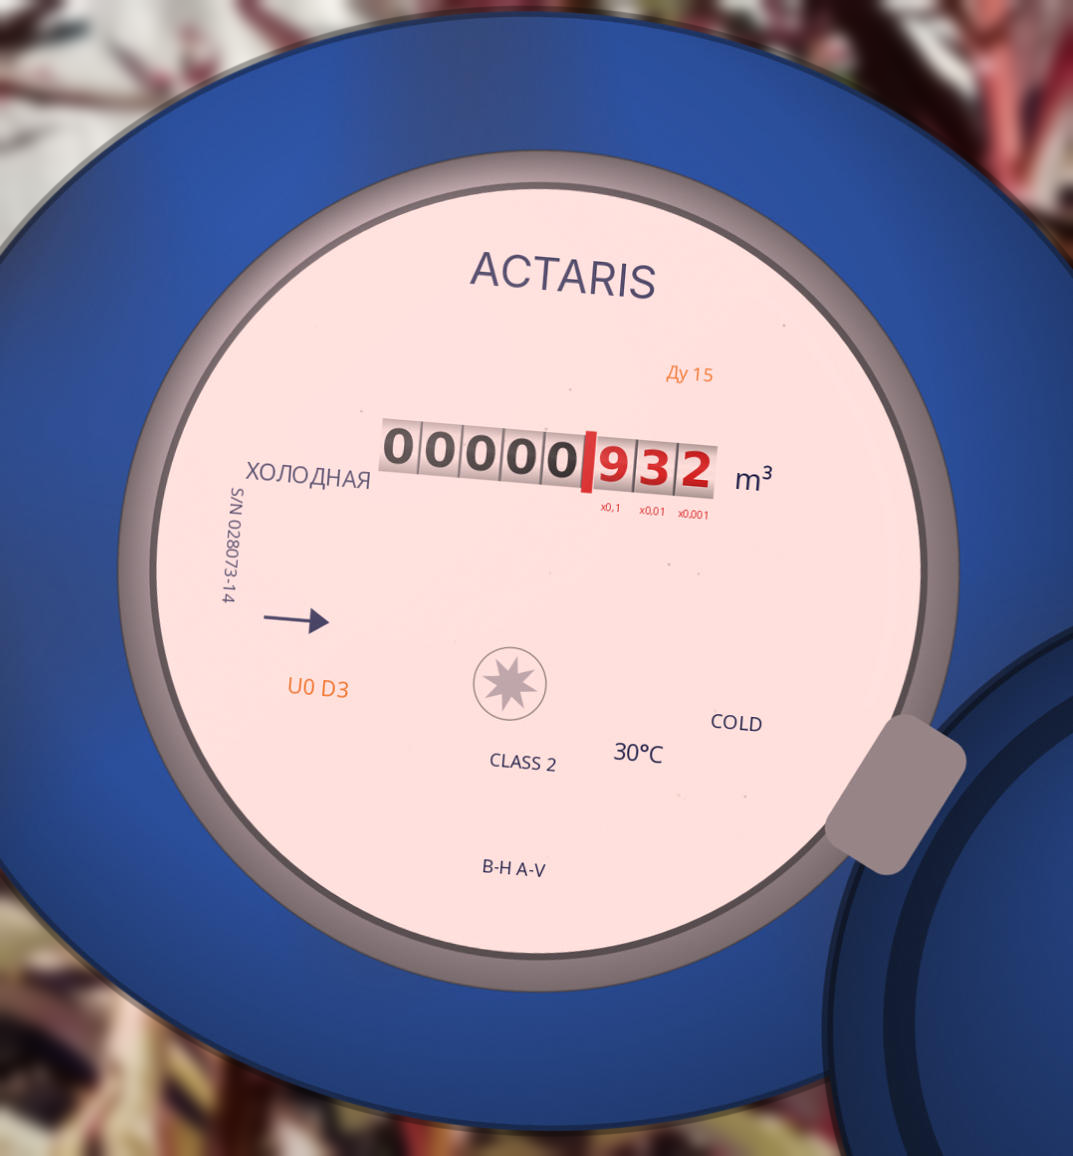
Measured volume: 0.932
